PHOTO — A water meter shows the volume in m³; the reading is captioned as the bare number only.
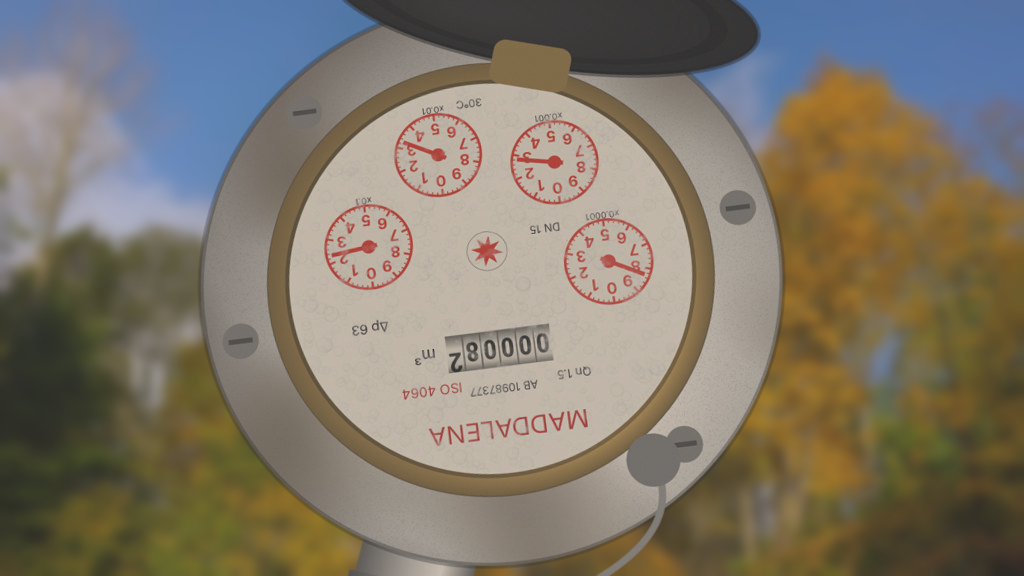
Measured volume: 82.2328
